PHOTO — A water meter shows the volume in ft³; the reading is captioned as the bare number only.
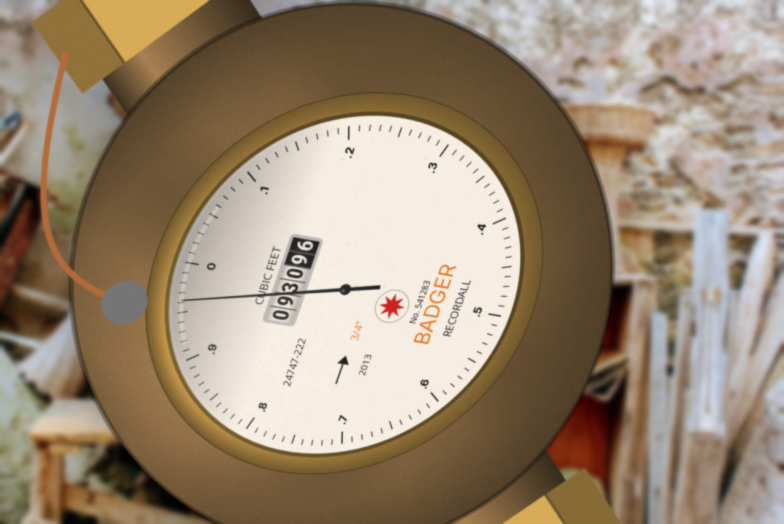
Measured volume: 93095.96
